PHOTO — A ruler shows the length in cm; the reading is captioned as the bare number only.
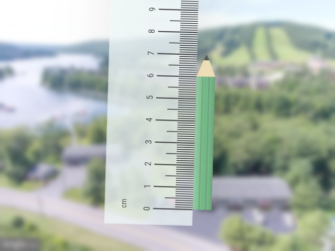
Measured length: 7
